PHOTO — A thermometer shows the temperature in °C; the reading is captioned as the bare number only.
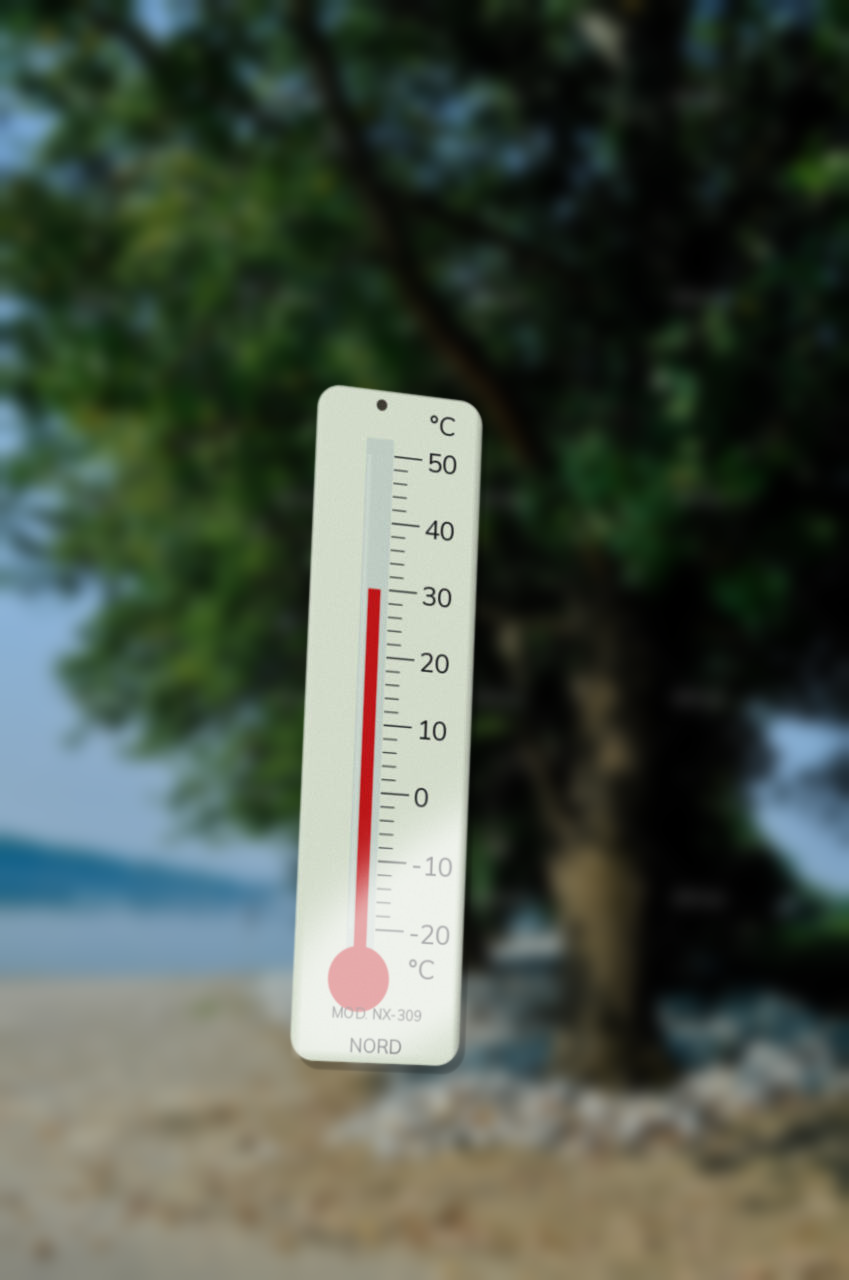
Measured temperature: 30
